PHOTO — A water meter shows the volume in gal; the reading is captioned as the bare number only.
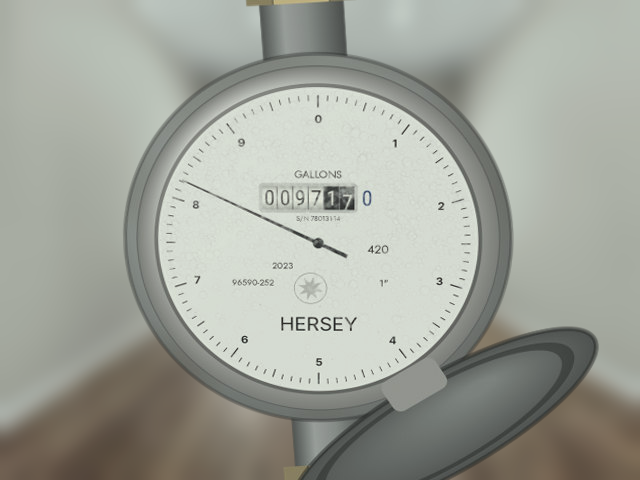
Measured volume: 97168.2
